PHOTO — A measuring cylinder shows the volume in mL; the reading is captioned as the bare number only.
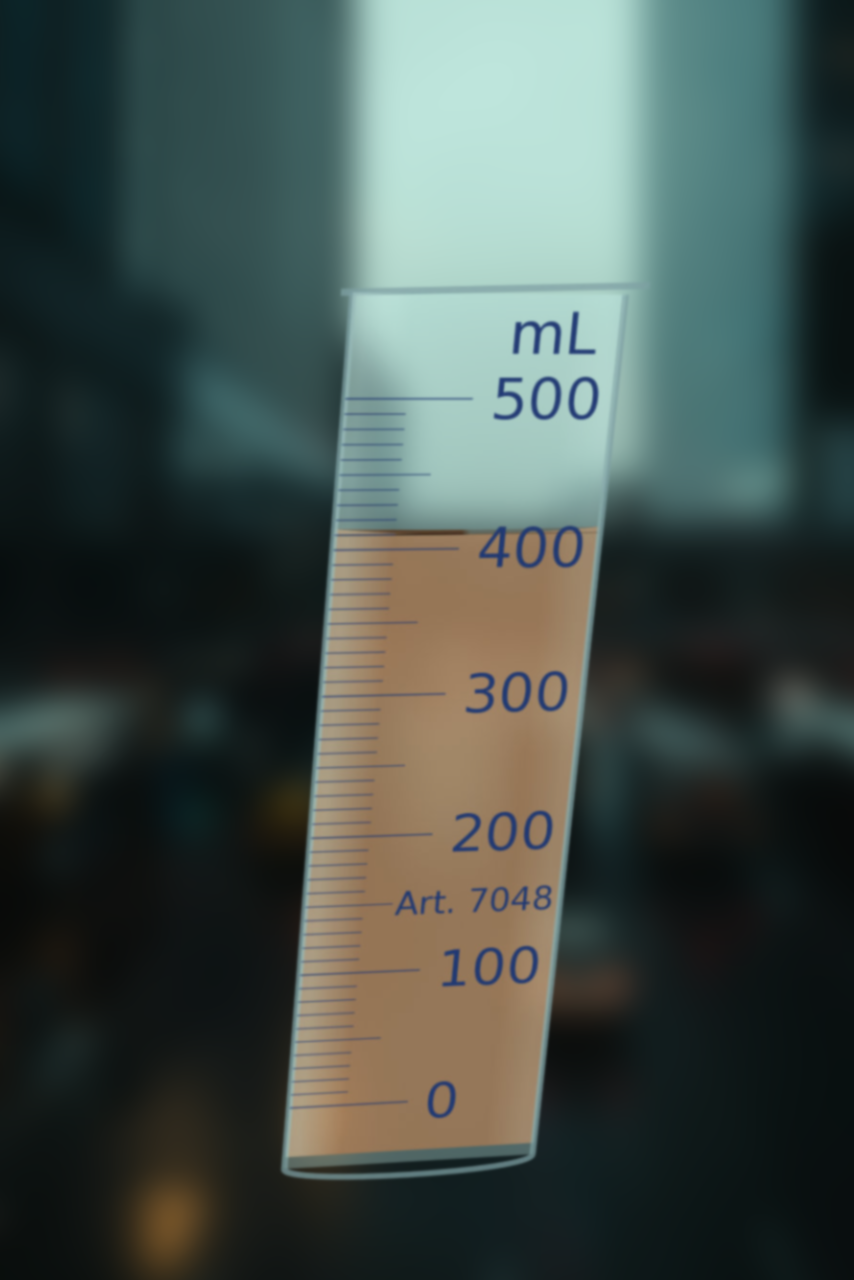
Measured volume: 410
